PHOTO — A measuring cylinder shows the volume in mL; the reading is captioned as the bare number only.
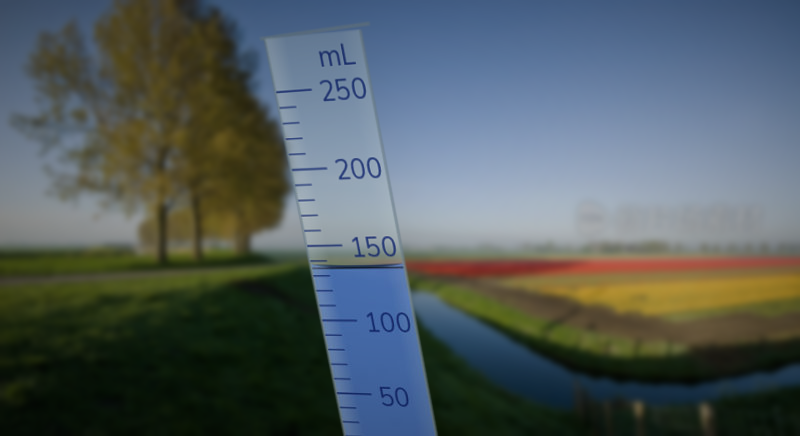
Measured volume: 135
